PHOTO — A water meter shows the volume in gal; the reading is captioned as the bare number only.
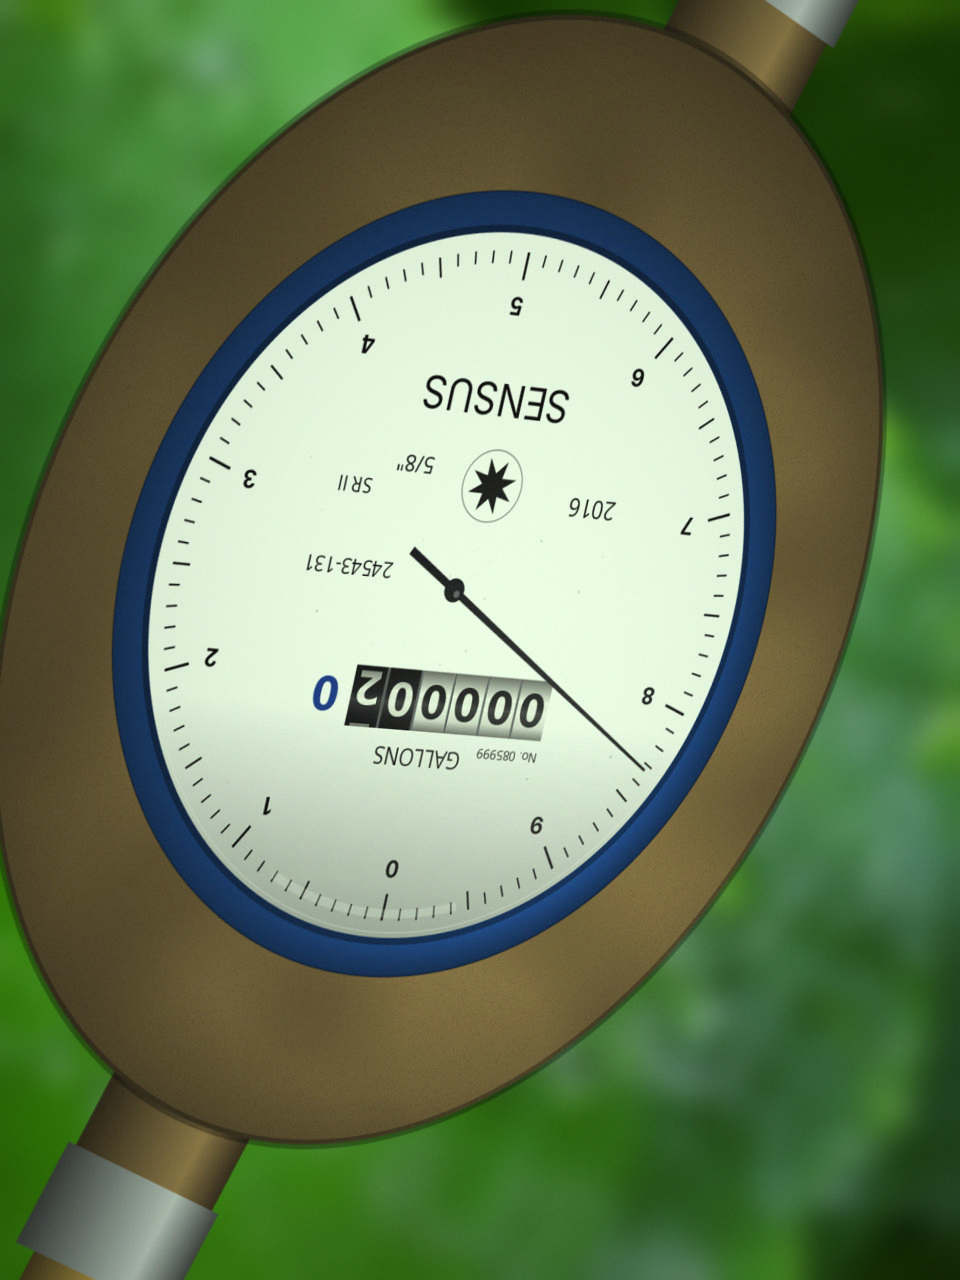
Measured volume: 18.3
